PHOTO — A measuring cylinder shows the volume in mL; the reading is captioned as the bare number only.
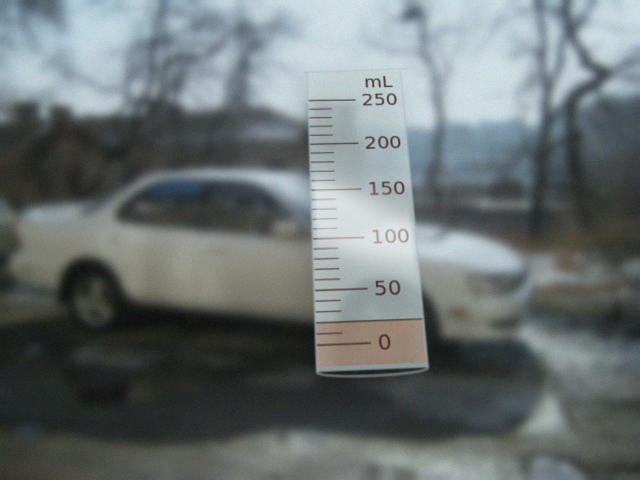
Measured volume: 20
